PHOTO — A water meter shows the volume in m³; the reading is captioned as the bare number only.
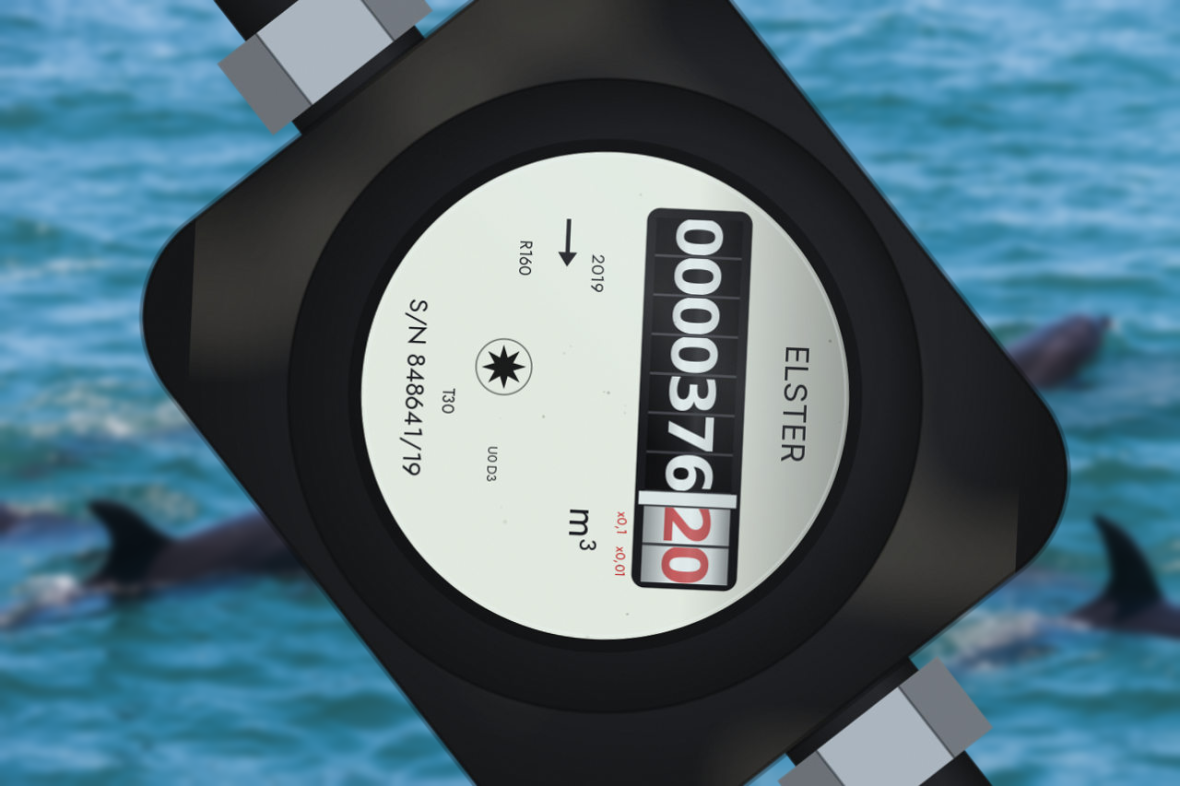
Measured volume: 376.20
